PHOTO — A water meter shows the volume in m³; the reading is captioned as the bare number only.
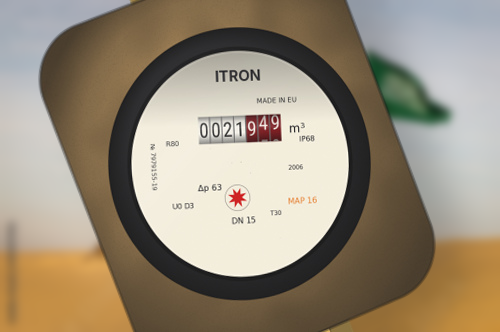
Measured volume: 21.949
